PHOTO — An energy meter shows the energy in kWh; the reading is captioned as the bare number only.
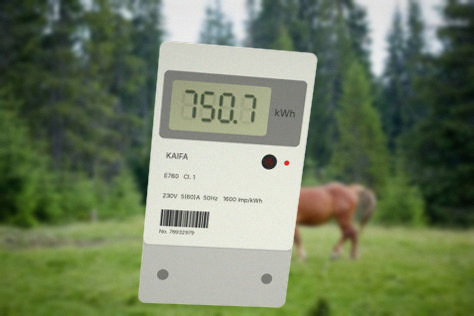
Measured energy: 750.7
